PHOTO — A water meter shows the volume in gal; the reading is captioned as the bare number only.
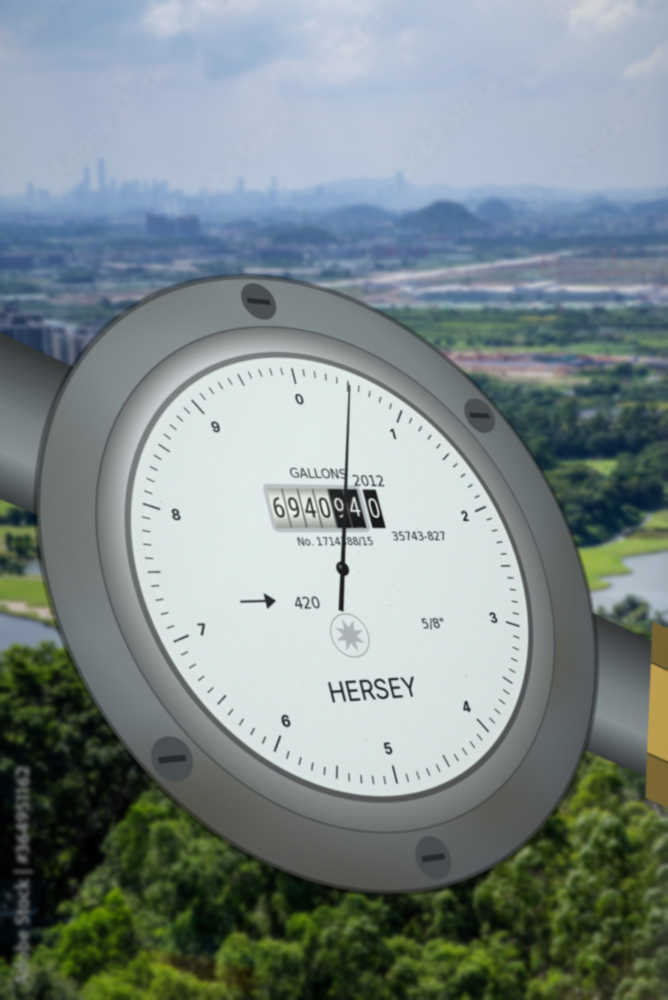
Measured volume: 6940940.5
